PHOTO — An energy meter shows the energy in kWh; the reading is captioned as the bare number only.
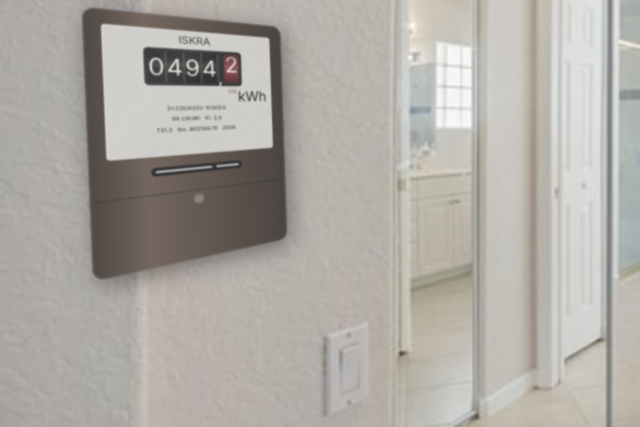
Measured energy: 494.2
